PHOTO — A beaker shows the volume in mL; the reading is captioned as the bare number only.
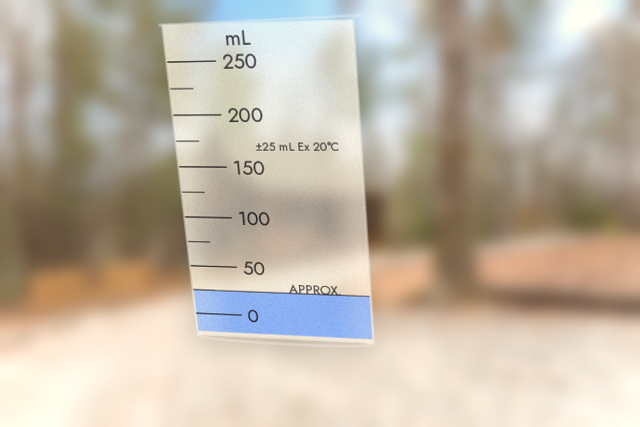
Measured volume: 25
